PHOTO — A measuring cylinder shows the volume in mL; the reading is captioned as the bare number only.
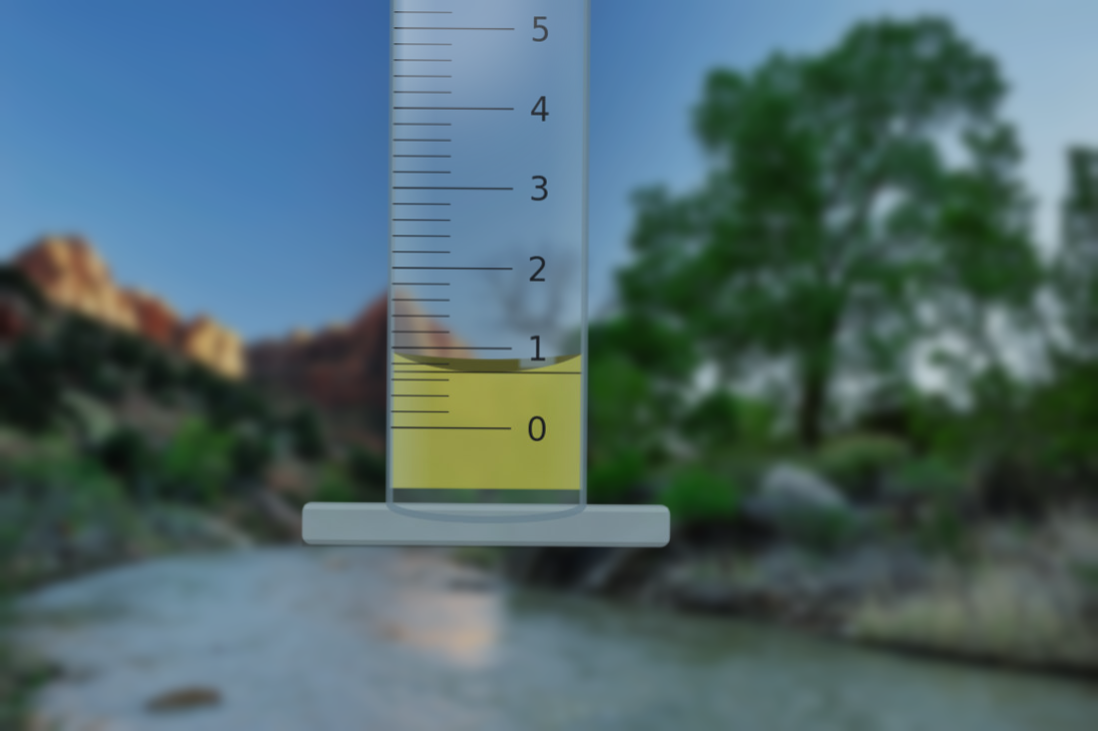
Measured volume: 0.7
